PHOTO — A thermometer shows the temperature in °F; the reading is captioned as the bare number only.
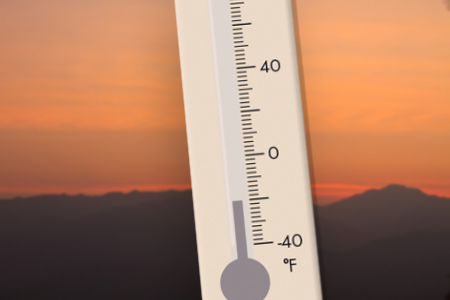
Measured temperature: -20
